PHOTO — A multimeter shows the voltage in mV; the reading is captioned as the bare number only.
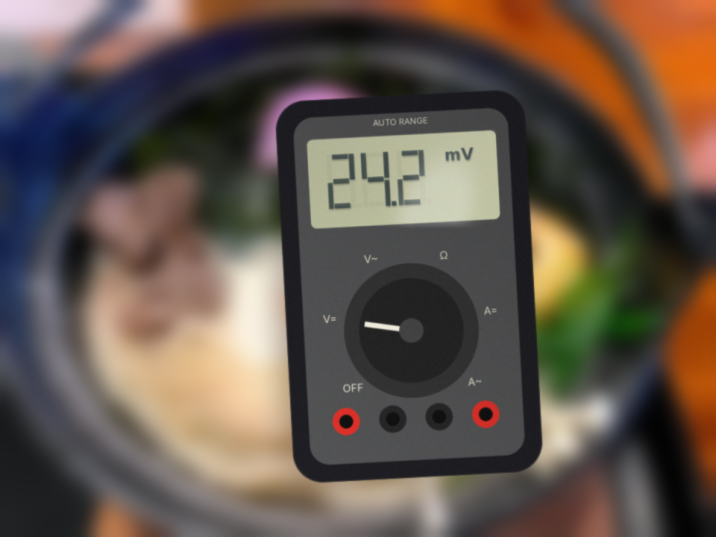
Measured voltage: 24.2
